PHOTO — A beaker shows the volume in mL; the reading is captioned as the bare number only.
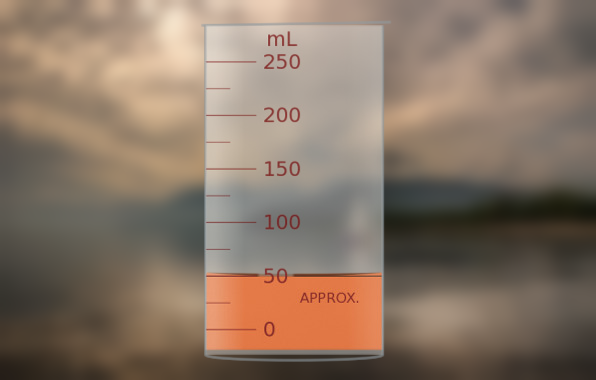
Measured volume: 50
